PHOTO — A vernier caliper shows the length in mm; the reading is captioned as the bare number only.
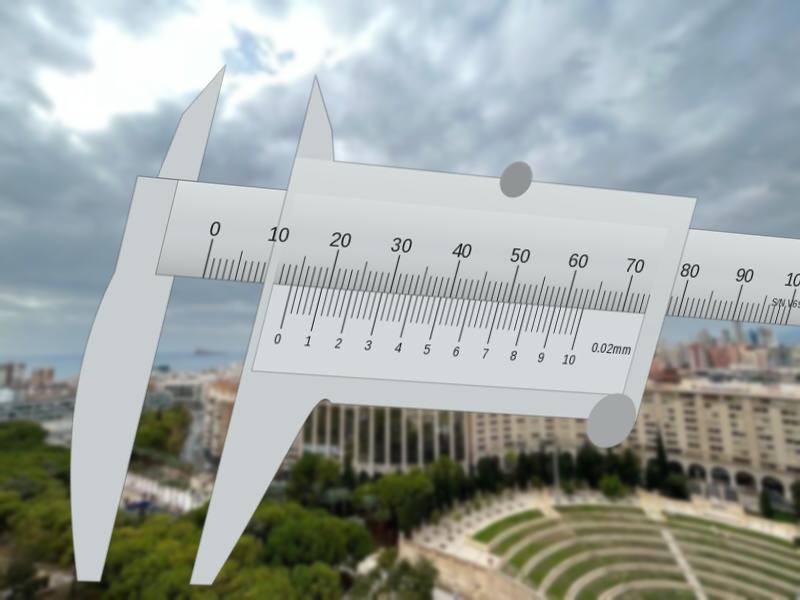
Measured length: 14.0
